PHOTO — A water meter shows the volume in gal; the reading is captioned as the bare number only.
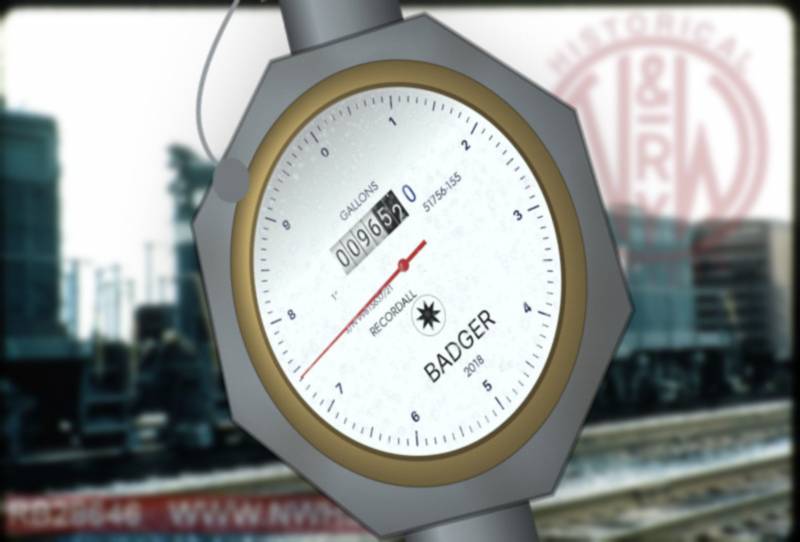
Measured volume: 96517.4
